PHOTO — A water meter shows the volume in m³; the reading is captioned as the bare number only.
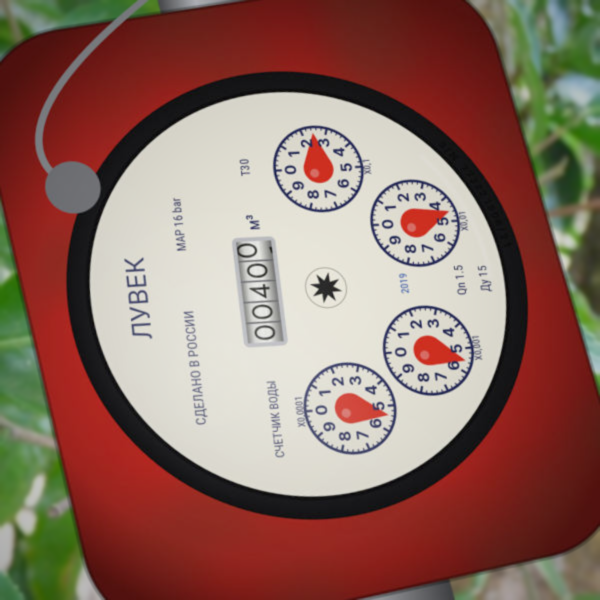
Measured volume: 400.2455
